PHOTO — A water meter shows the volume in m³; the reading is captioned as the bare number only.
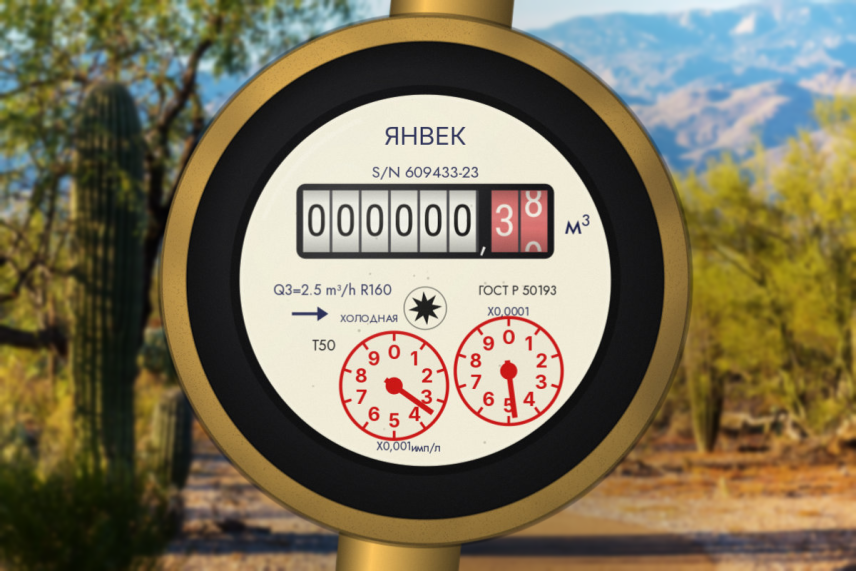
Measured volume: 0.3834
